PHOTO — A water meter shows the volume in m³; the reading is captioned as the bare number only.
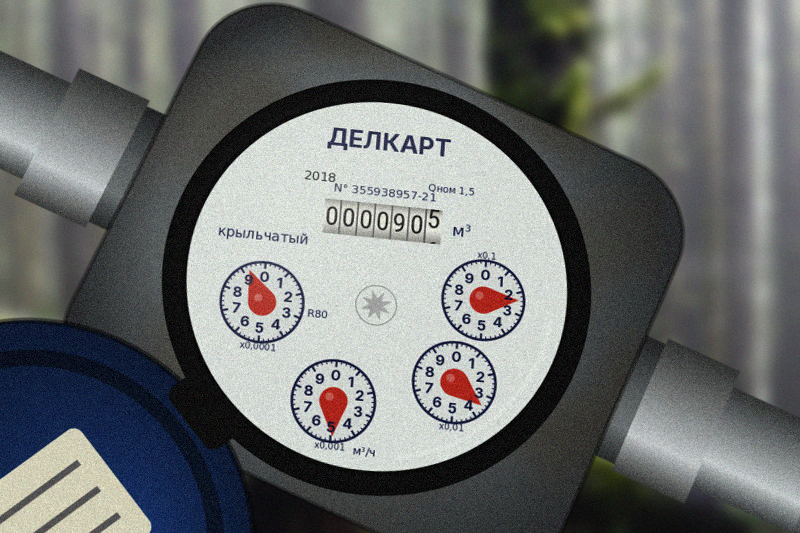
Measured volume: 905.2349
